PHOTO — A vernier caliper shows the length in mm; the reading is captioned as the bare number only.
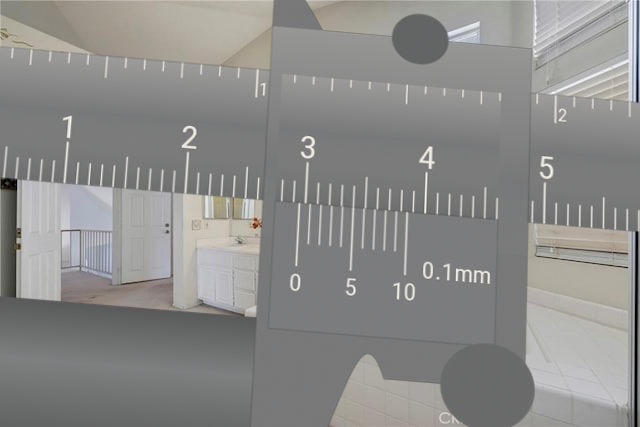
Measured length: 29.5
